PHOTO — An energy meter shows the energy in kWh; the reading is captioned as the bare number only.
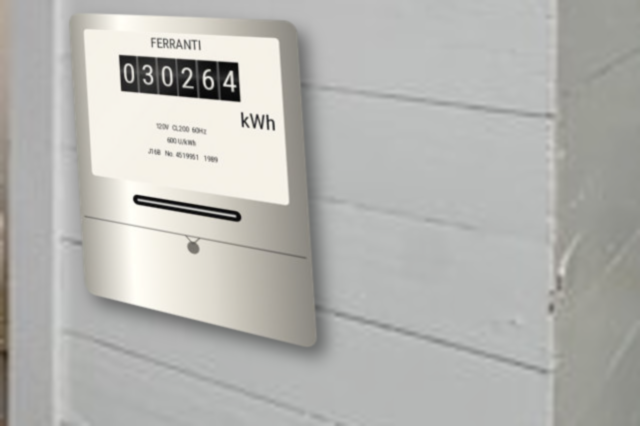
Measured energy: 30264
